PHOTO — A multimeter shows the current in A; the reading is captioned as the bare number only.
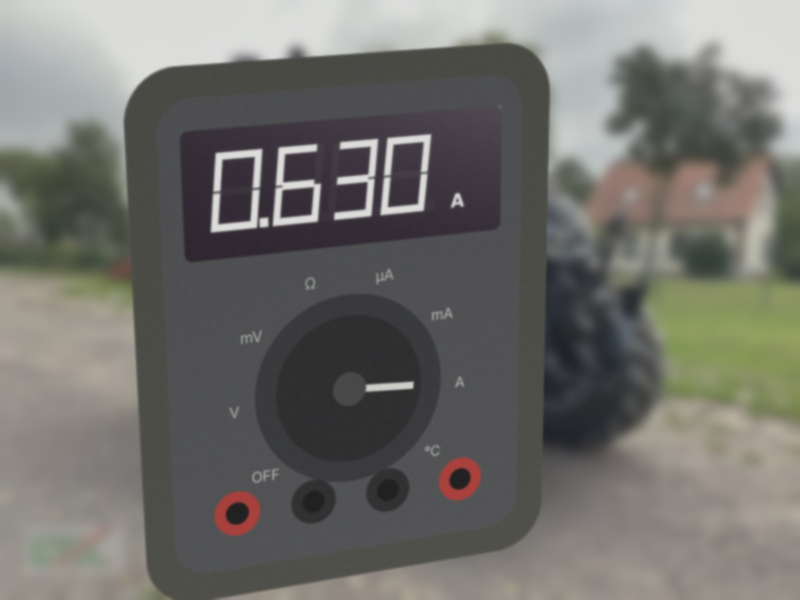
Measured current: 0.630
